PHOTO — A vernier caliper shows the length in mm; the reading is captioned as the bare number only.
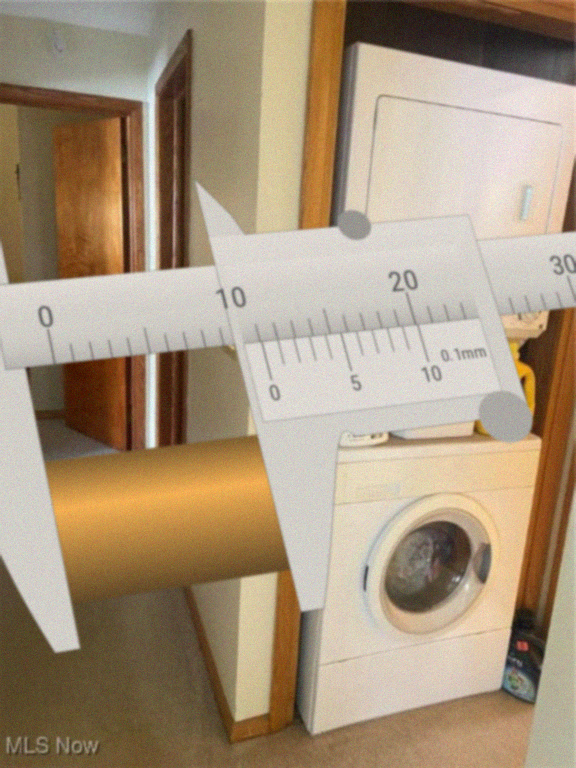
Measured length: 11.1
